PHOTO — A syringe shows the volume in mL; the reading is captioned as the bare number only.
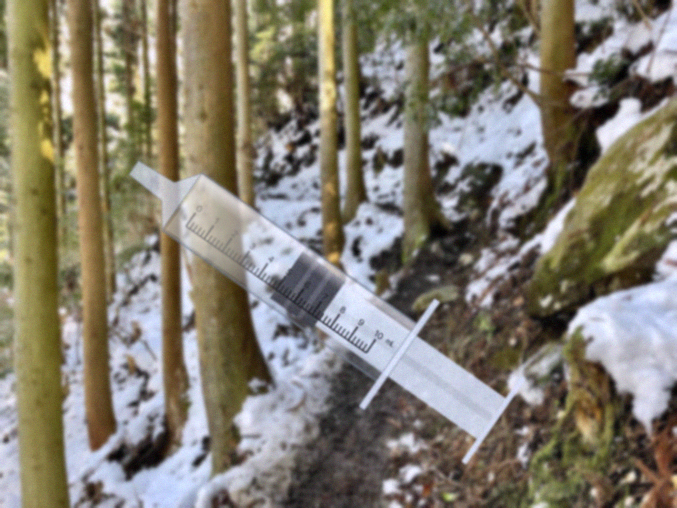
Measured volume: 5
